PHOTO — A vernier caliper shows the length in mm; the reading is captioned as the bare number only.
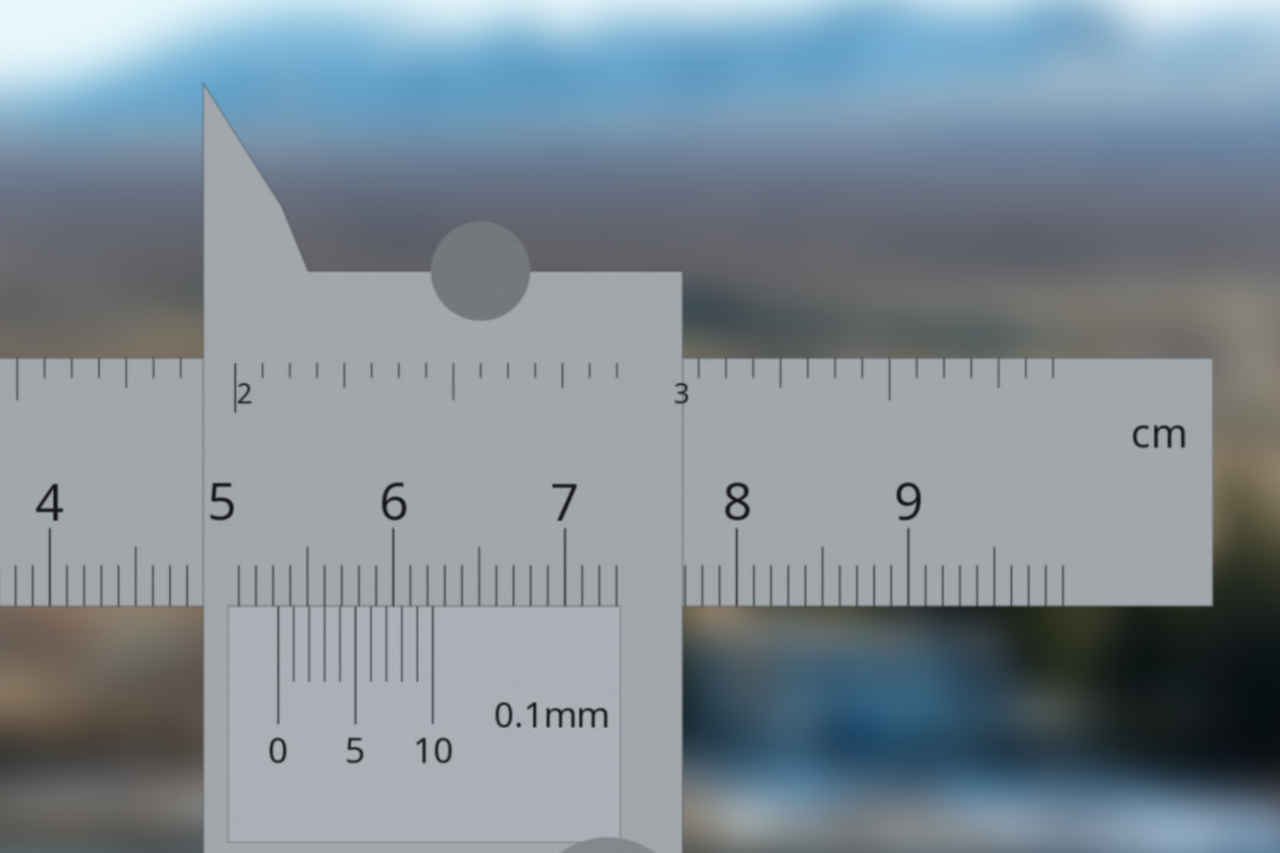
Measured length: 53.3
